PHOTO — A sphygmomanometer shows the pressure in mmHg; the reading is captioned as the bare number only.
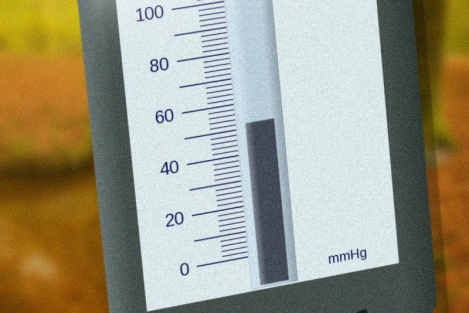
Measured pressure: 52
